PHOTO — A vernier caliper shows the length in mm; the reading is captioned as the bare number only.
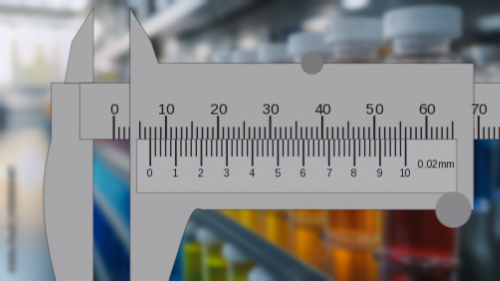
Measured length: 7.0
